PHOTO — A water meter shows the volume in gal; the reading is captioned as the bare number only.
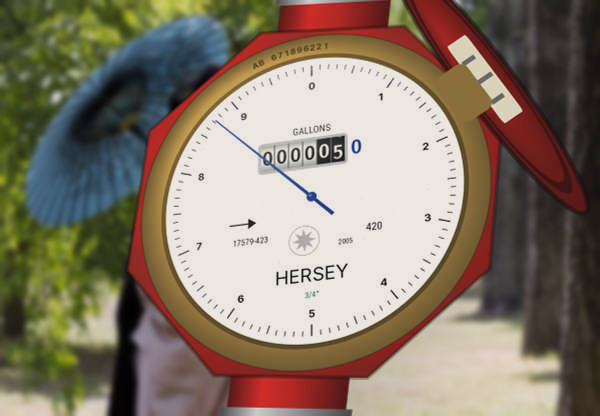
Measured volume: 48.7
